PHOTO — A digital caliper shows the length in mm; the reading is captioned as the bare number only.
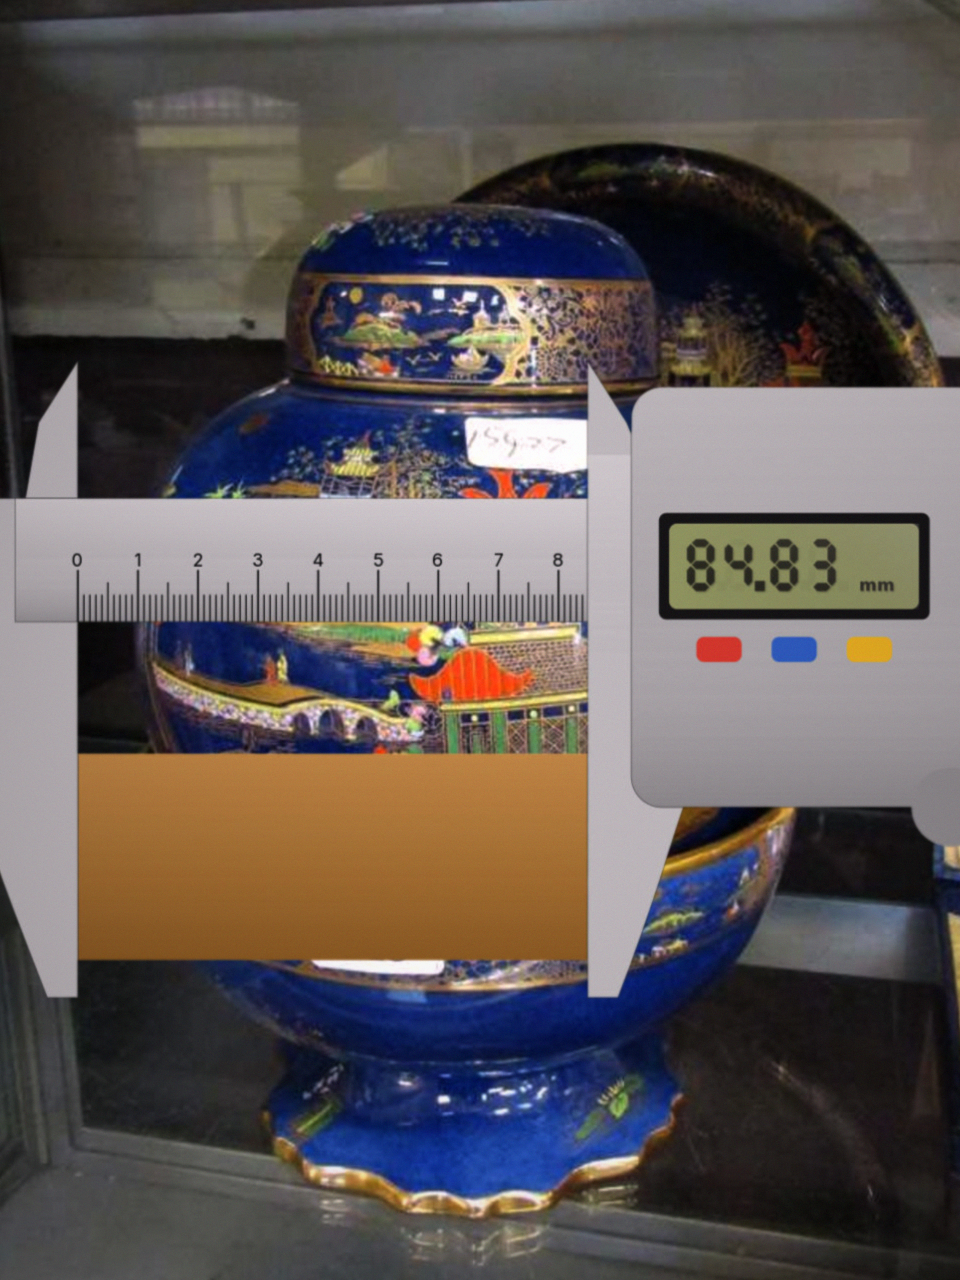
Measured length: 84.83
